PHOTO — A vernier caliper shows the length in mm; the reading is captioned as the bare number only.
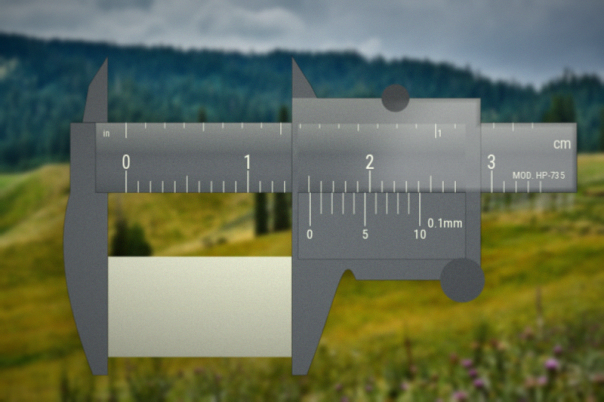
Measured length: 15.1
